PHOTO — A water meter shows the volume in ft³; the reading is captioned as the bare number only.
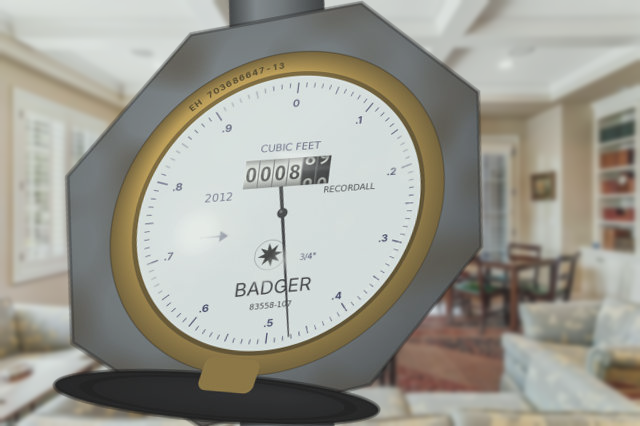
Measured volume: 889.47
